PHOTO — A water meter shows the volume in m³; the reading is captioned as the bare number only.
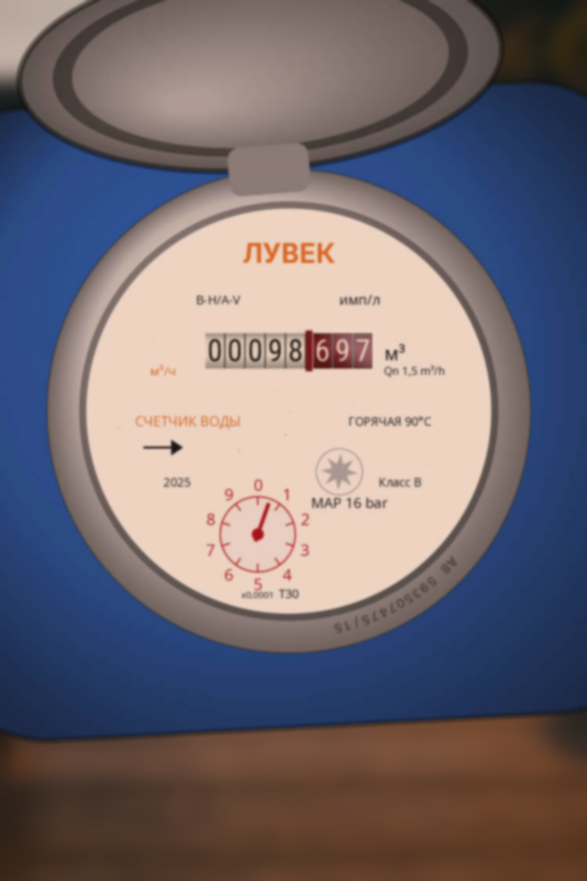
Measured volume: 98.6970
